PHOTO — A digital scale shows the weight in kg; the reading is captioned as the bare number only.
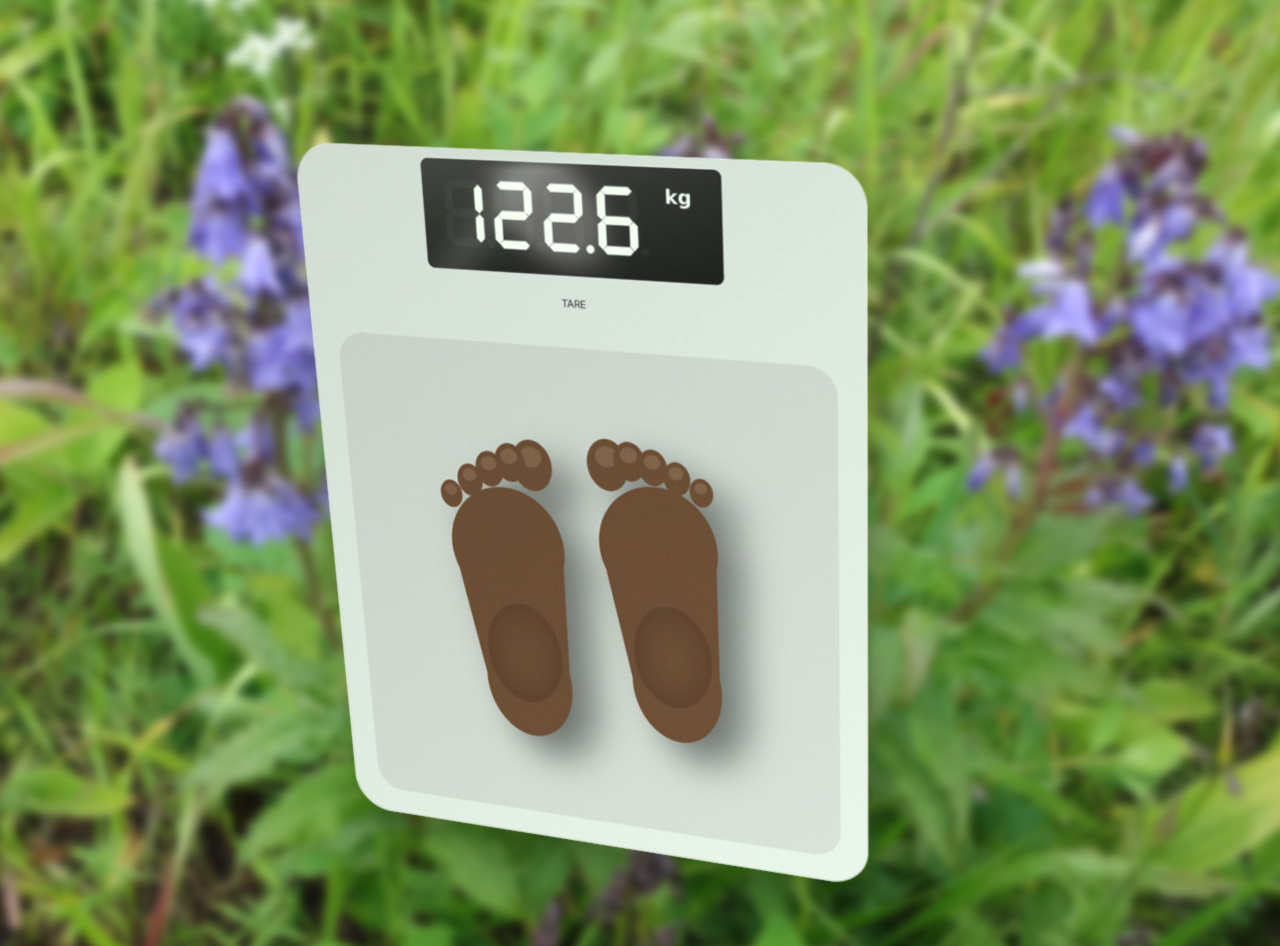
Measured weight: 122.6
